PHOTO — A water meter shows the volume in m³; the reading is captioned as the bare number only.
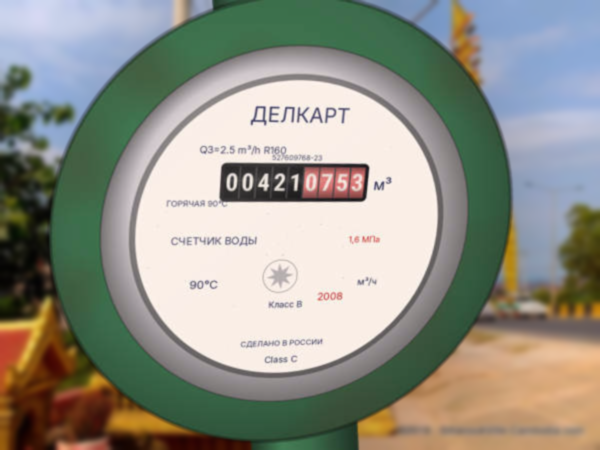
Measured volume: 421.0753
